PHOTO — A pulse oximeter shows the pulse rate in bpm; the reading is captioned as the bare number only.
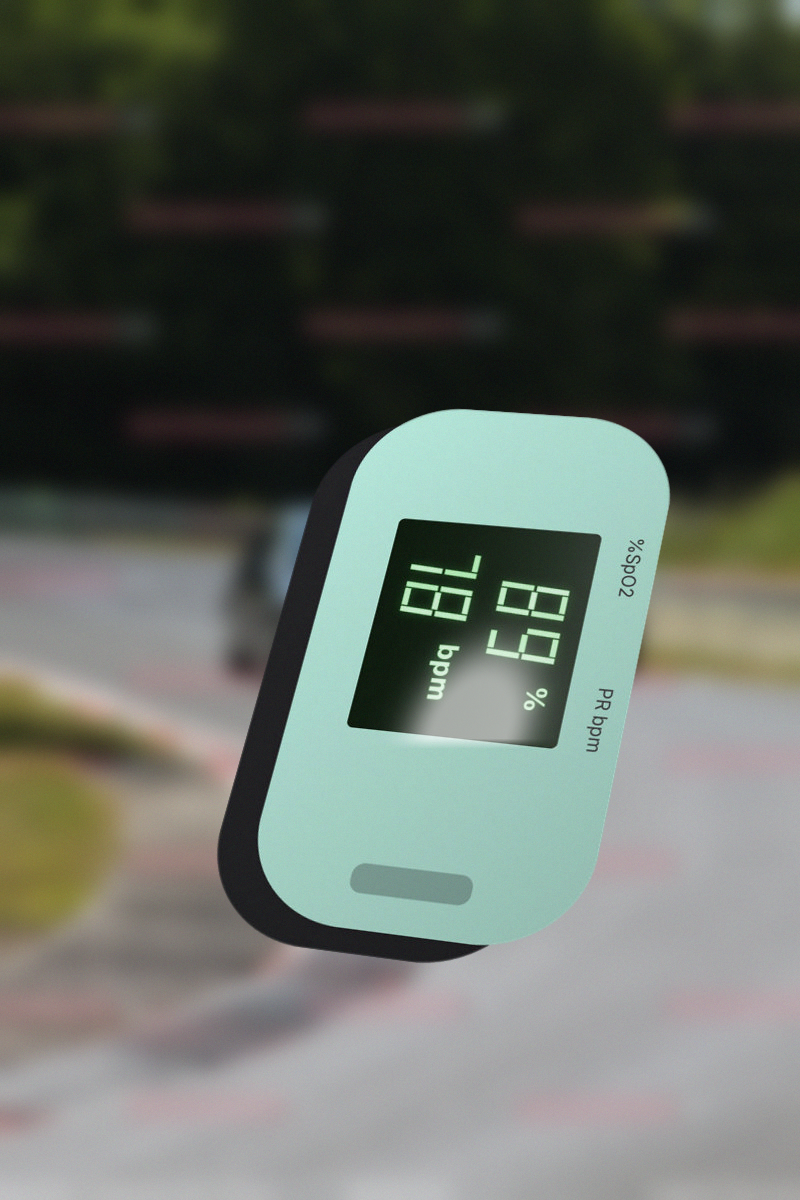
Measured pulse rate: 78
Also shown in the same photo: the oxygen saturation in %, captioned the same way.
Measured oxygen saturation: 89
